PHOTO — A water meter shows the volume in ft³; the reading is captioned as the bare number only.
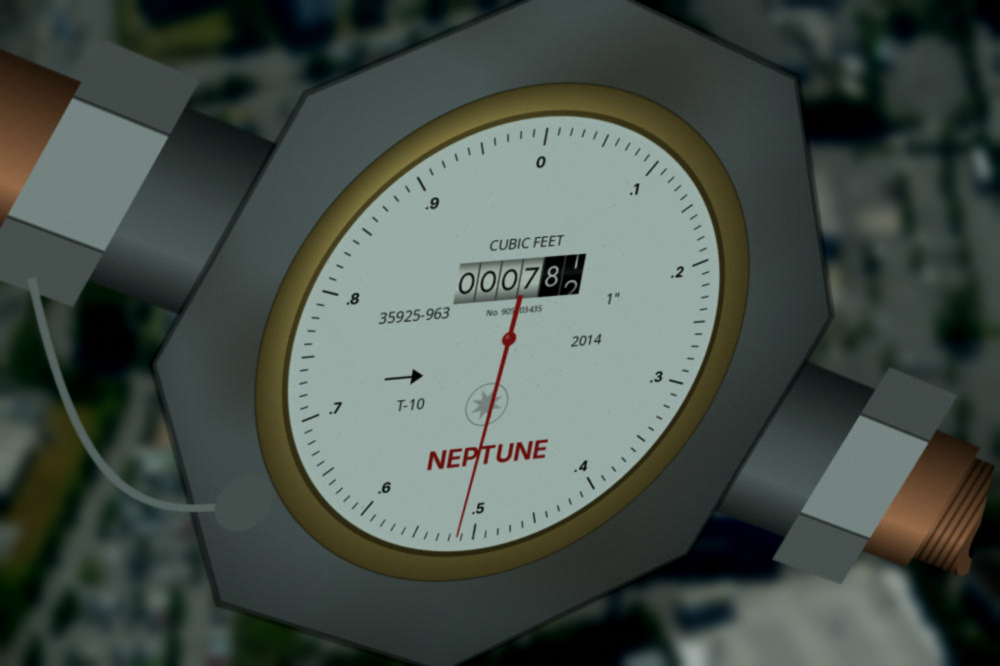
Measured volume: 781.51
